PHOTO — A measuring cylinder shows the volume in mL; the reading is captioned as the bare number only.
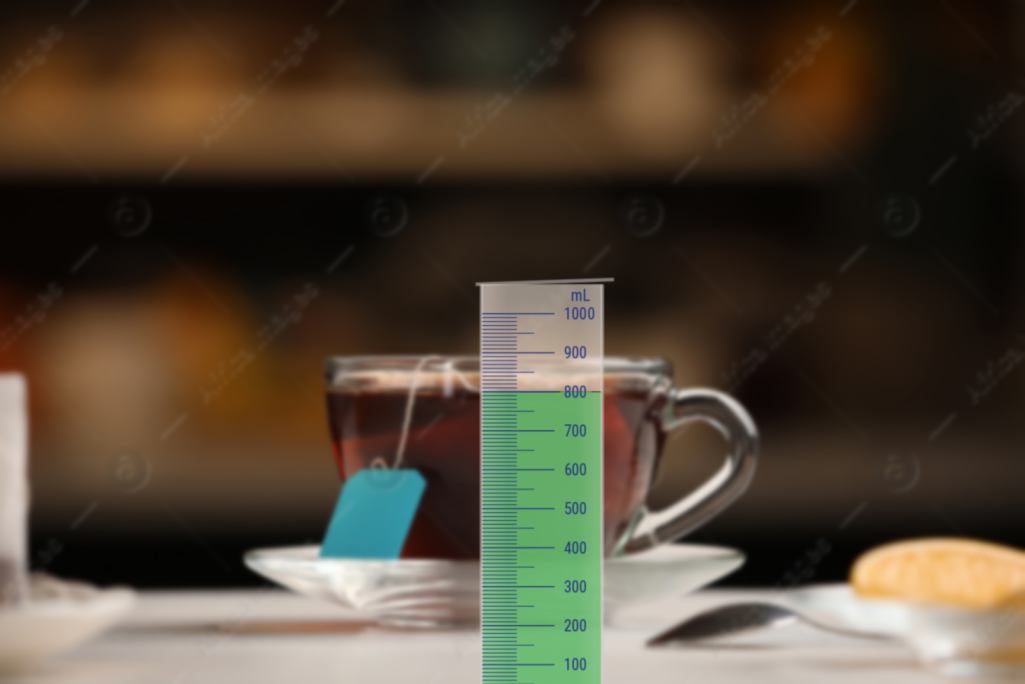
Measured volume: 800
